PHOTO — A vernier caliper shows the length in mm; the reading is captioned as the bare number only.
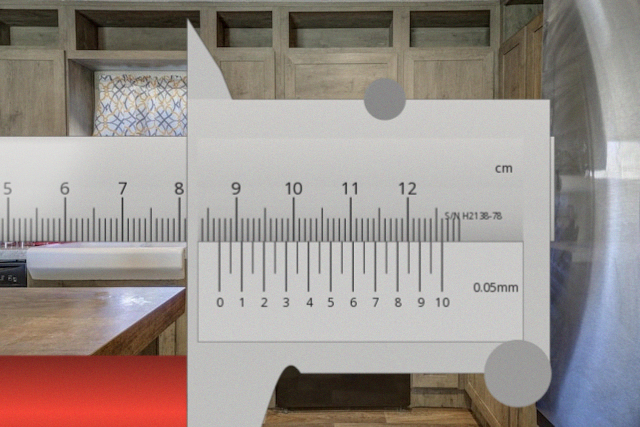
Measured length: 87.0
